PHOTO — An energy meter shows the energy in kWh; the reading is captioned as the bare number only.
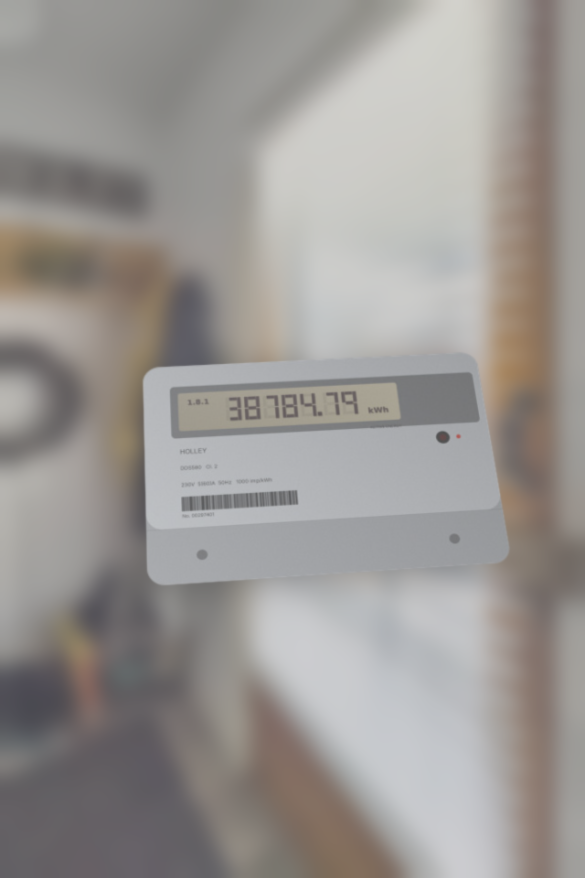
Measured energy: 38784.79
